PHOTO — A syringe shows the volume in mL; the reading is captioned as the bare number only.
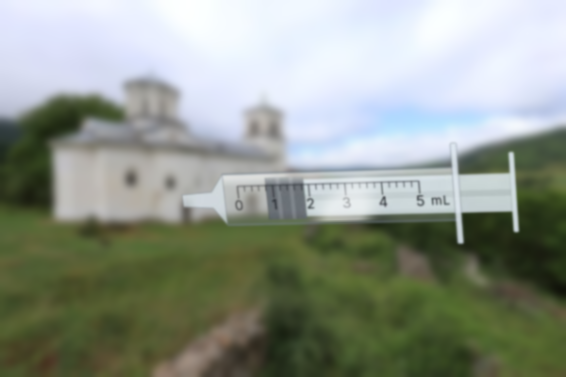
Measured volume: 0.8
